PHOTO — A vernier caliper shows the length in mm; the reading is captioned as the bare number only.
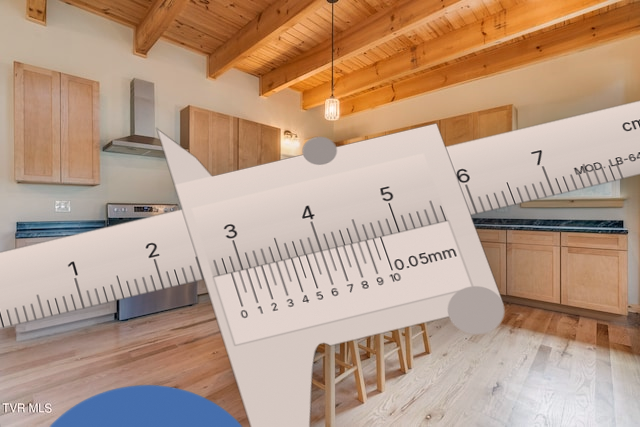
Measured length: 28.6
